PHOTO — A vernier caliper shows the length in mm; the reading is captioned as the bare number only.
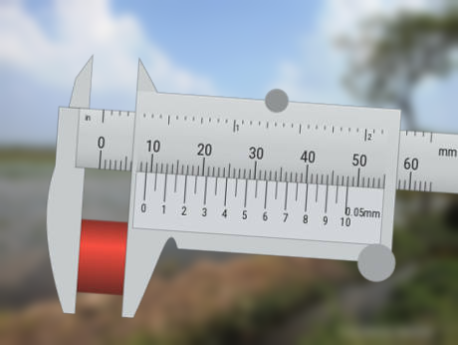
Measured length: 9.0
